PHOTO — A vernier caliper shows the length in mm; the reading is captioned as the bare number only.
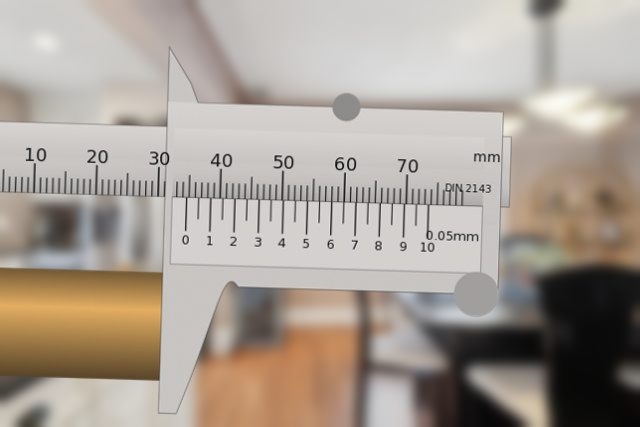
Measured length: 34.6
